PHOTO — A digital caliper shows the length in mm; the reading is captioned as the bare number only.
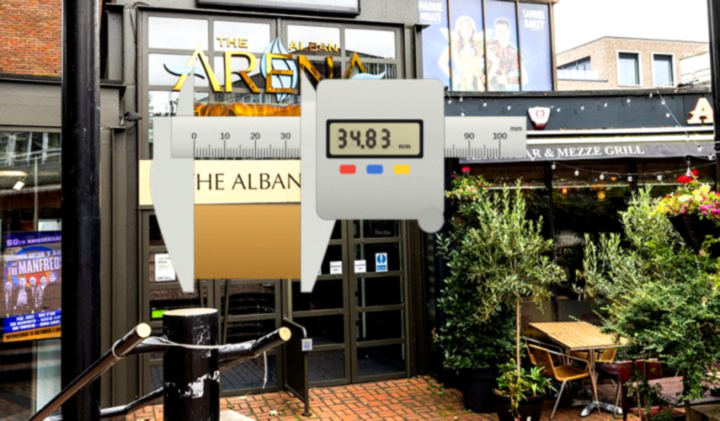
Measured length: 34.83
